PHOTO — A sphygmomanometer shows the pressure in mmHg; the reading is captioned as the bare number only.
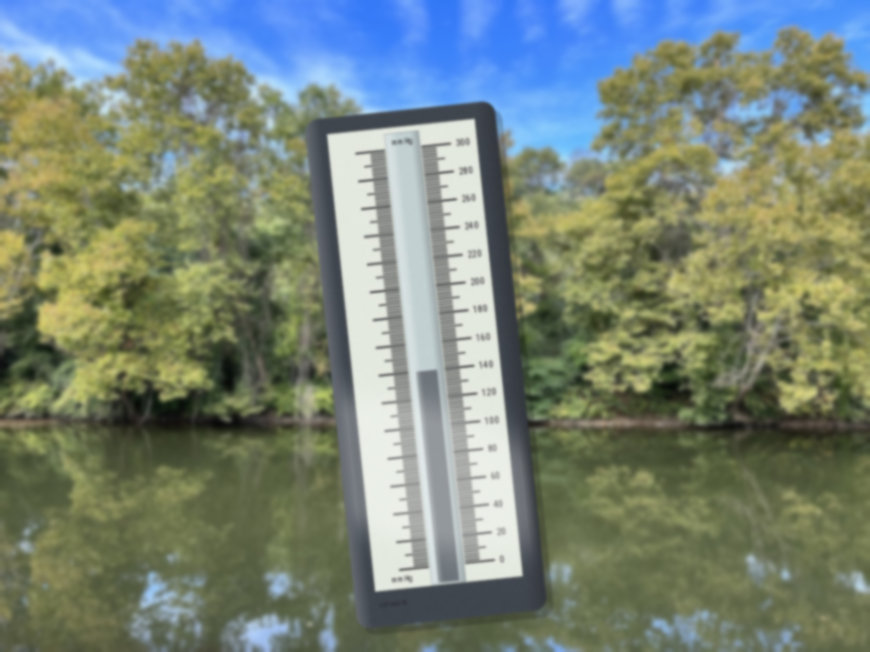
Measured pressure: 140
